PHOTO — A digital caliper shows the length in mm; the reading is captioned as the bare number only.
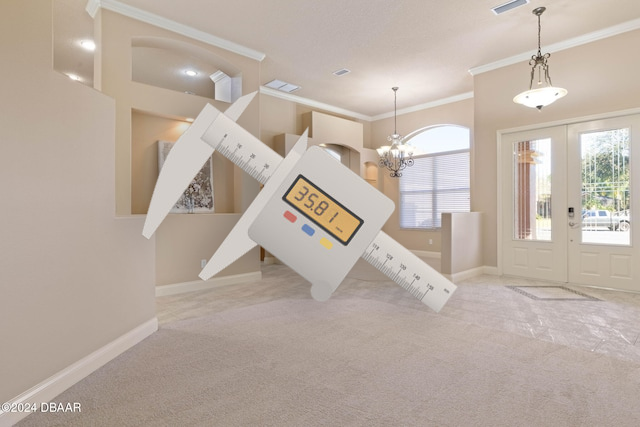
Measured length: 35.81
